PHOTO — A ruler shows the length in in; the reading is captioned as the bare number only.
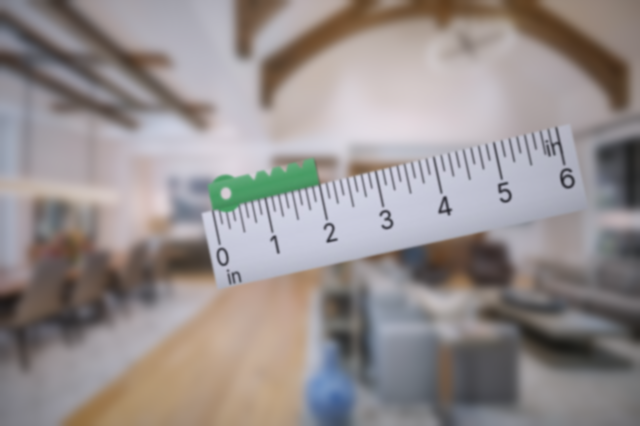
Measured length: 2
